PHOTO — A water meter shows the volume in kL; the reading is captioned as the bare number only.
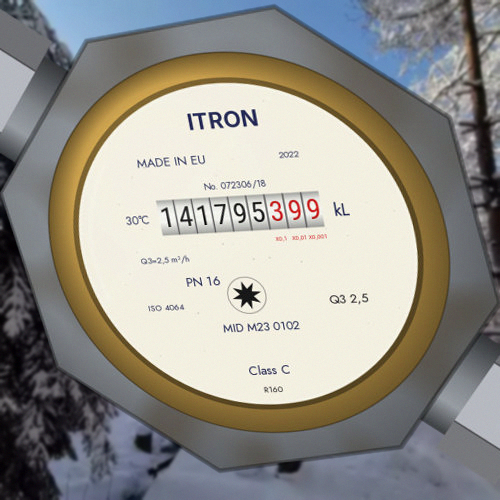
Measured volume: 141795.399
